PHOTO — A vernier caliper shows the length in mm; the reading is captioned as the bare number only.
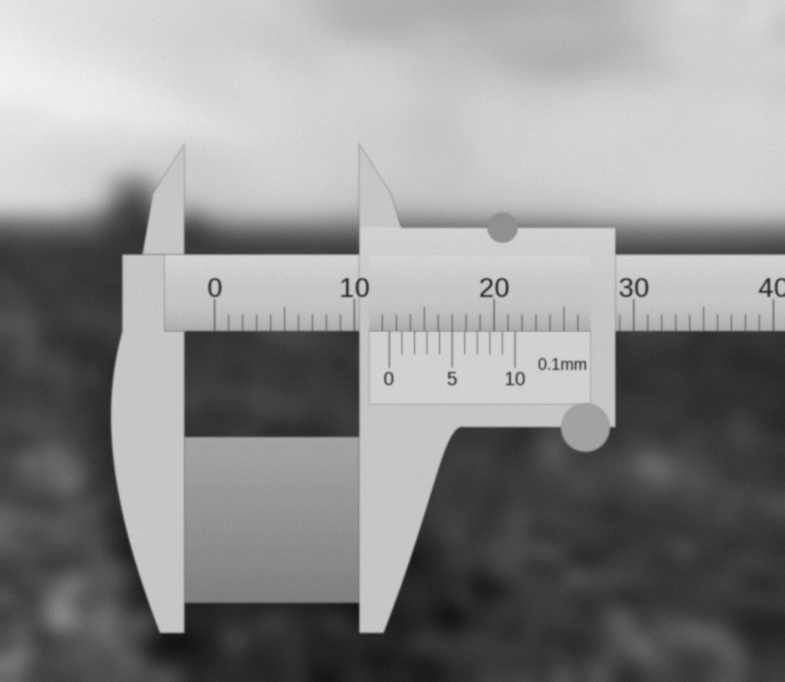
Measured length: 12.5
